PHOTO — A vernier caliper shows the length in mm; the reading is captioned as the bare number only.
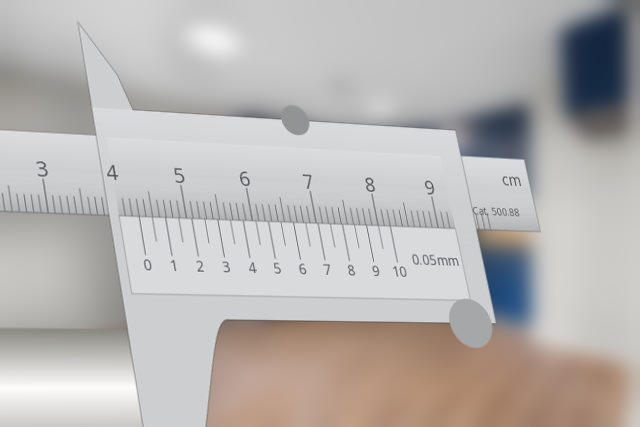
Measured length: 43.0
